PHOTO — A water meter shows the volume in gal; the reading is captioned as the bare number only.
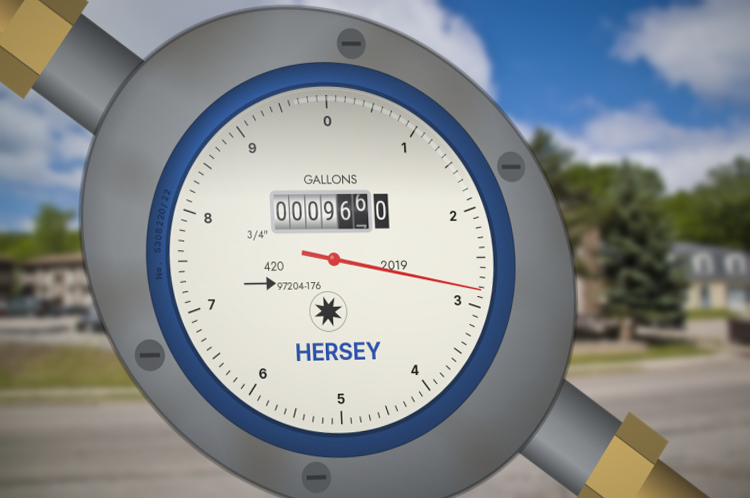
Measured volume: 9662.8
